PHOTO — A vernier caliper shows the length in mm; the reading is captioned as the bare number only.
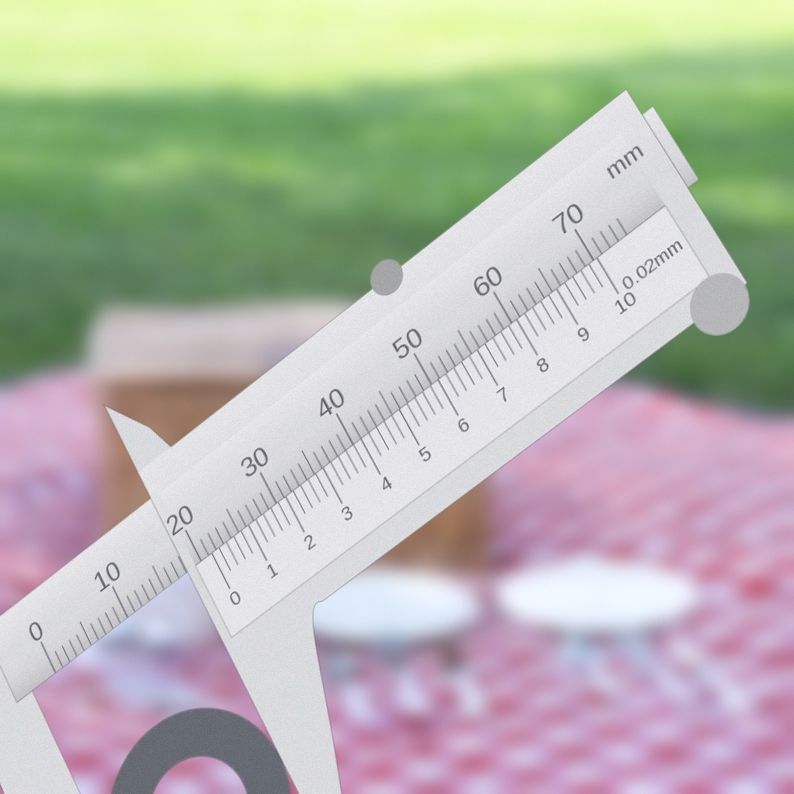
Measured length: 21.4
